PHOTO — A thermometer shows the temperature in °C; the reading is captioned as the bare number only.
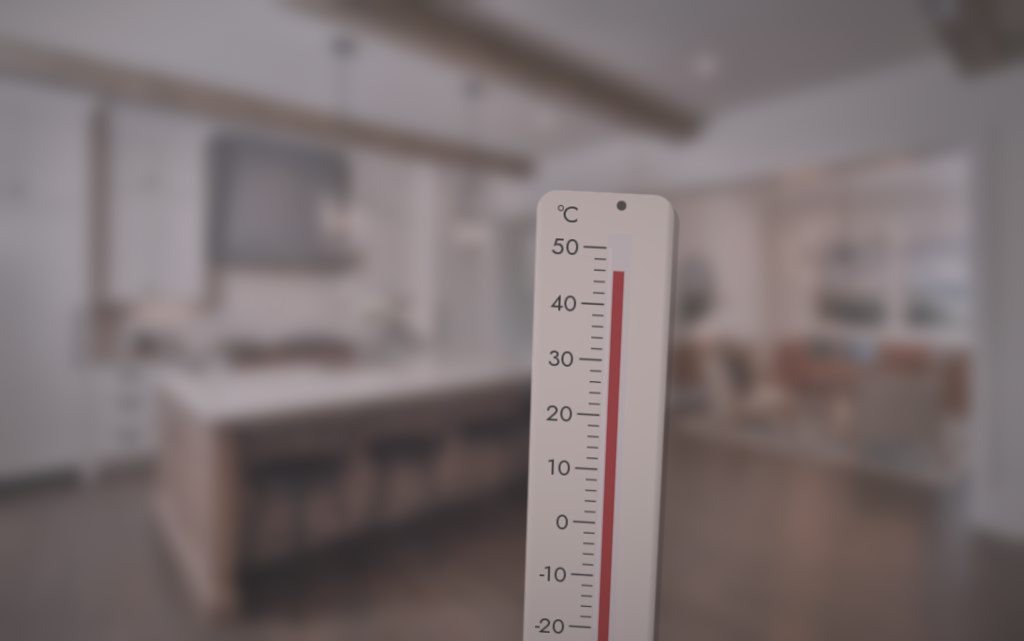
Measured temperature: 46
